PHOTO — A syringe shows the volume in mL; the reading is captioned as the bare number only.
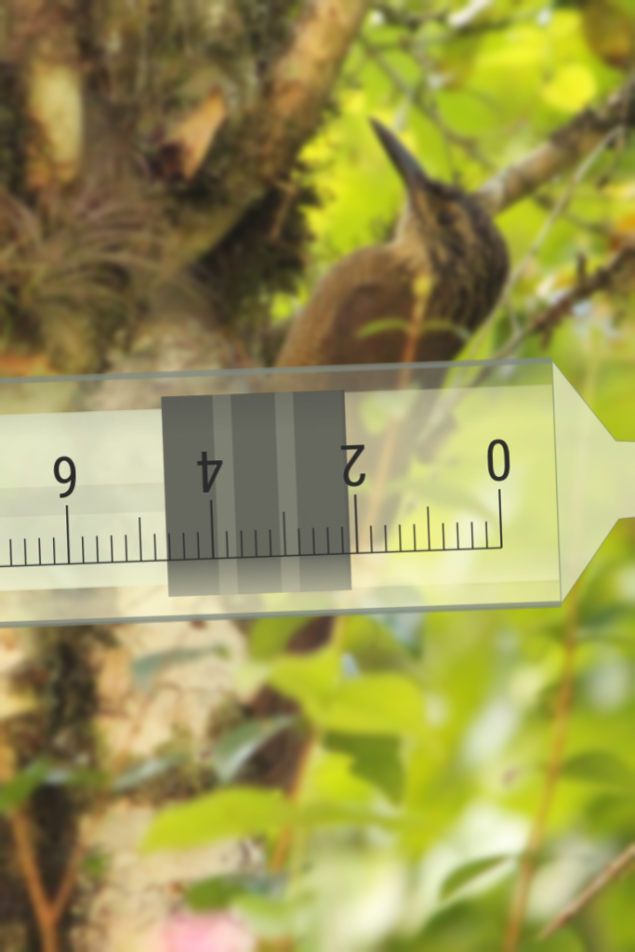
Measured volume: 2.1
